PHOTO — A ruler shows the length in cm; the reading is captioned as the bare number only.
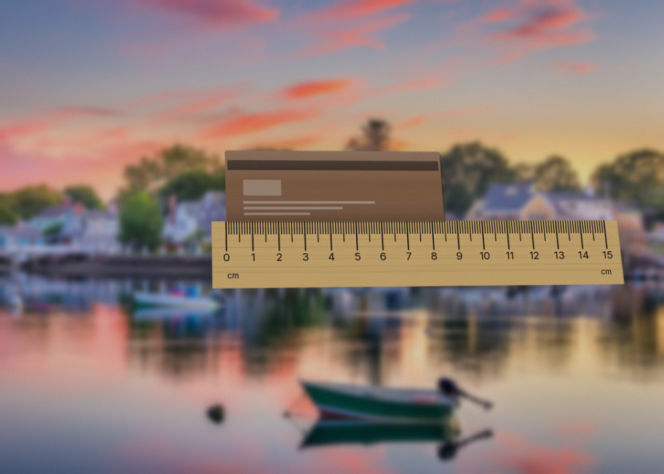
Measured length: 8.5
